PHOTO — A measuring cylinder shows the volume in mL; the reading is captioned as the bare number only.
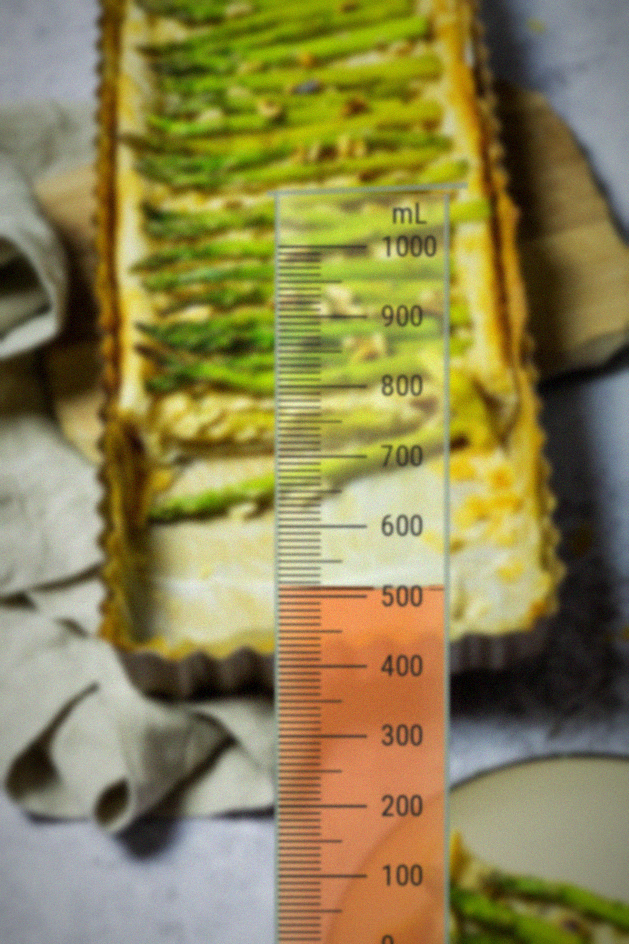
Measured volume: 510
